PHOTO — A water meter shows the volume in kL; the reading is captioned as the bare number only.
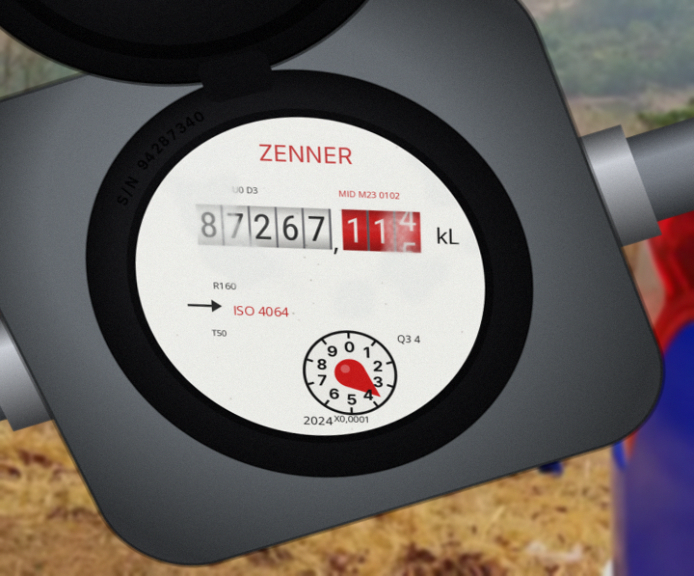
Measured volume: 87267.1143
